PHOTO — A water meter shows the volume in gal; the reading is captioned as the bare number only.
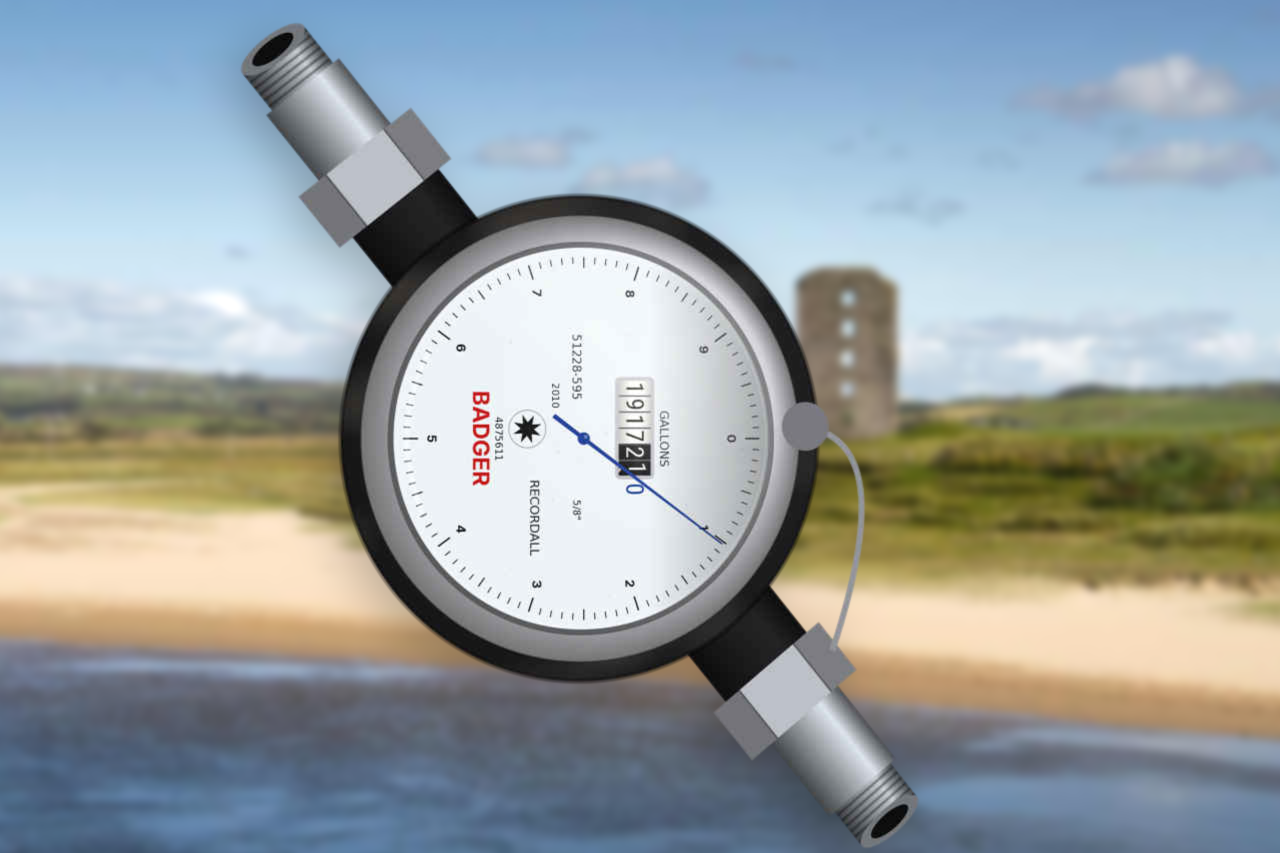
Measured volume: 1917211.0
